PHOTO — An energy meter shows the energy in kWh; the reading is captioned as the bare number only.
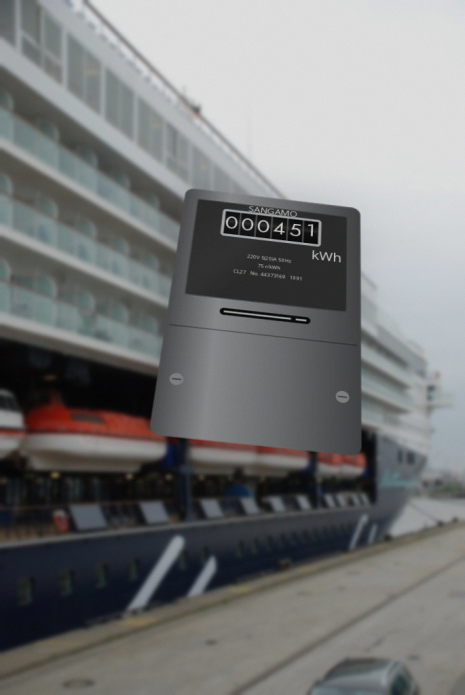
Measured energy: 451
